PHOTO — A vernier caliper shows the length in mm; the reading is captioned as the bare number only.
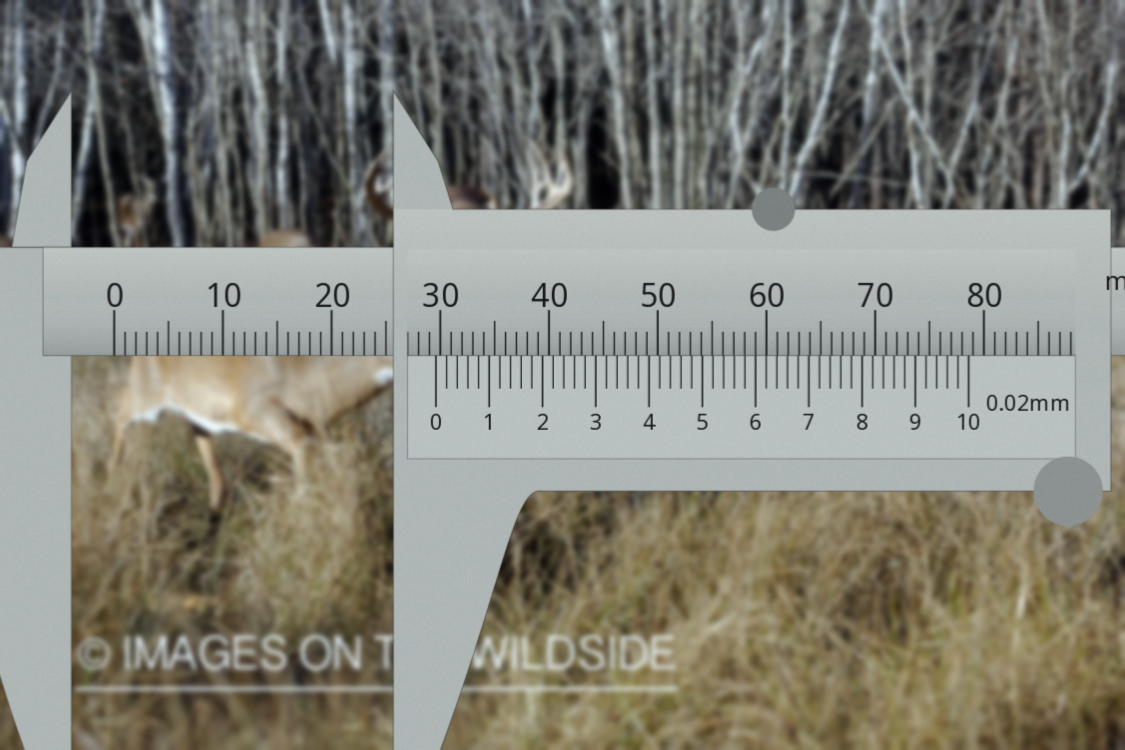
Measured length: 29.6
